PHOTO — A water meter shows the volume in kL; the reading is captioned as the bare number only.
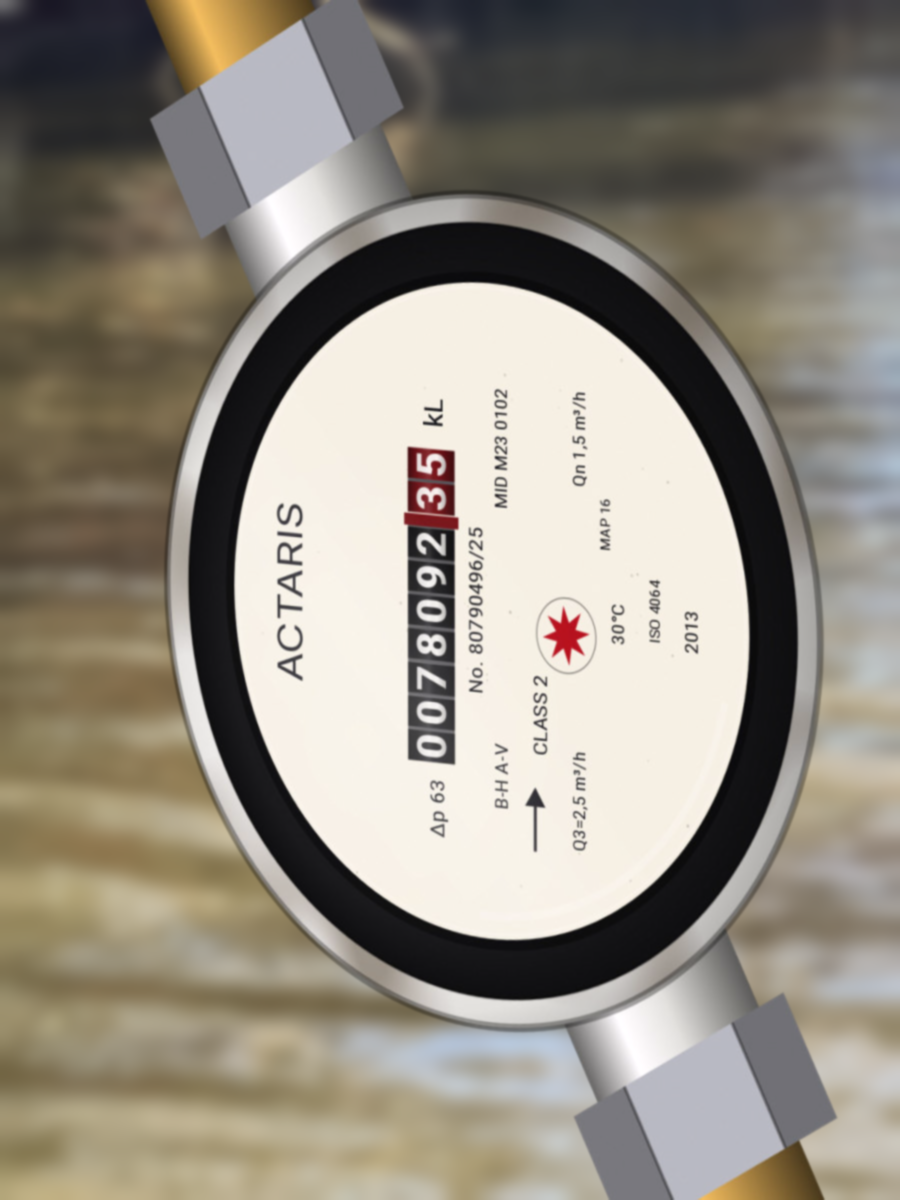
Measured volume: 78092.35
